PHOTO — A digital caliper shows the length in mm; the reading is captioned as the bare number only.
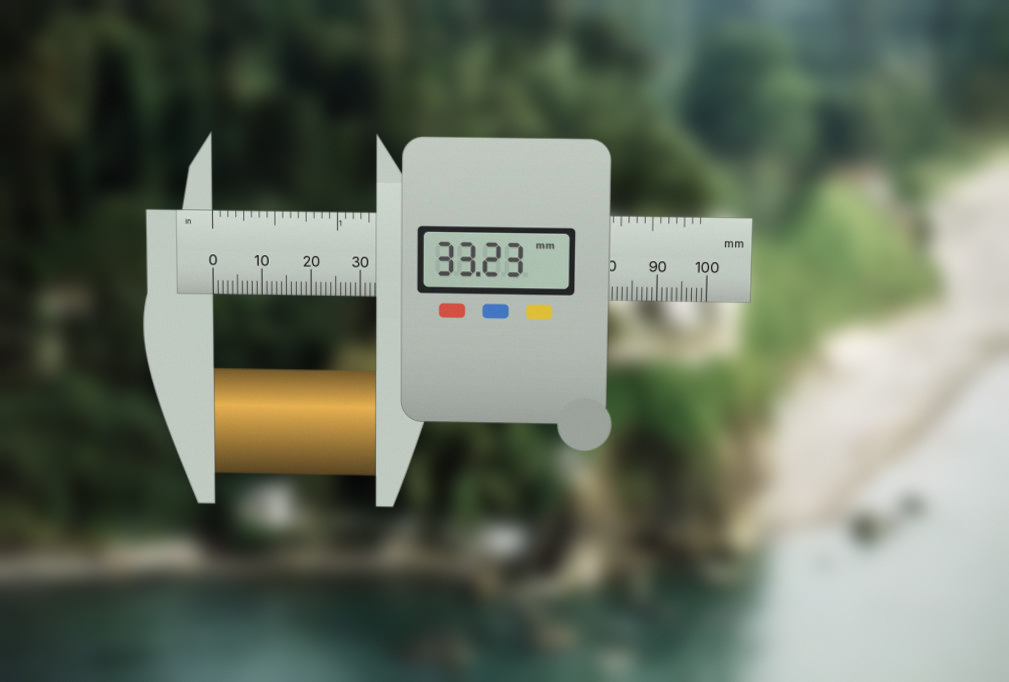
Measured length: 33.23
